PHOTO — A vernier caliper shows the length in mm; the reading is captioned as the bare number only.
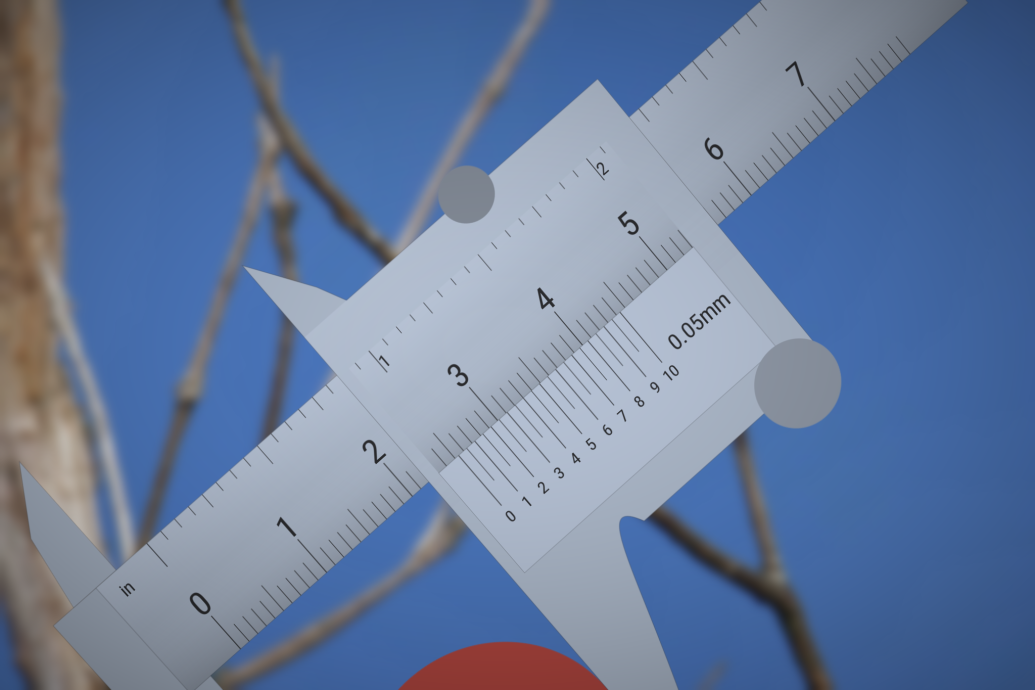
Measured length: 25.4
